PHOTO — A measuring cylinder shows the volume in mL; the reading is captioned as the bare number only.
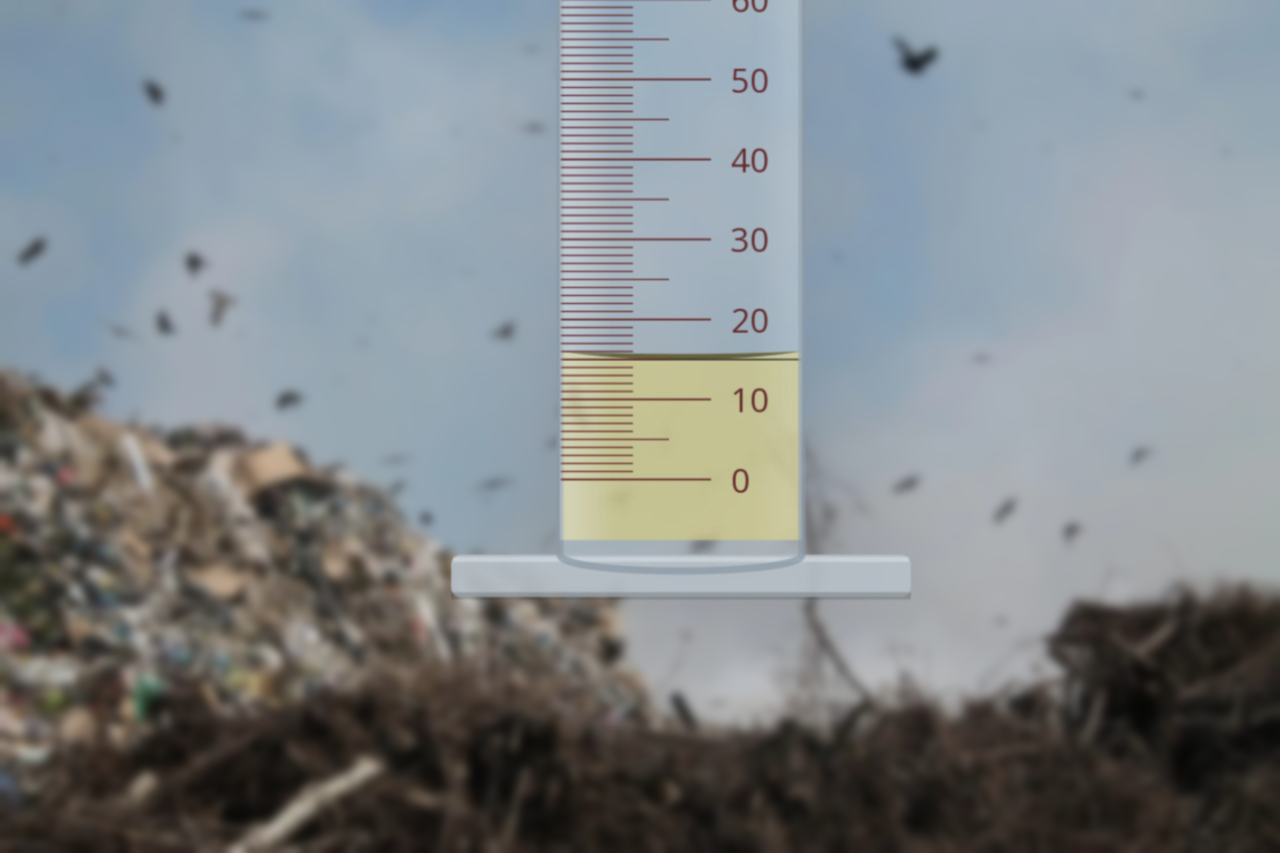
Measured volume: 15
